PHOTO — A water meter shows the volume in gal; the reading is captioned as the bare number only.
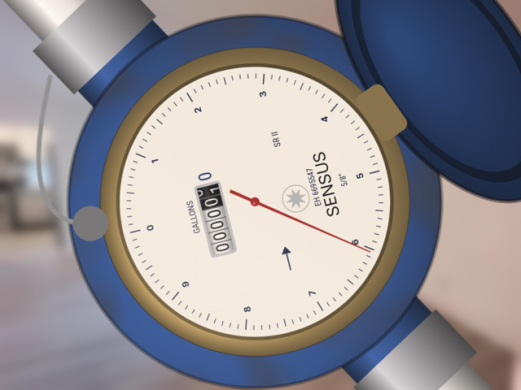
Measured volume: 6.0
